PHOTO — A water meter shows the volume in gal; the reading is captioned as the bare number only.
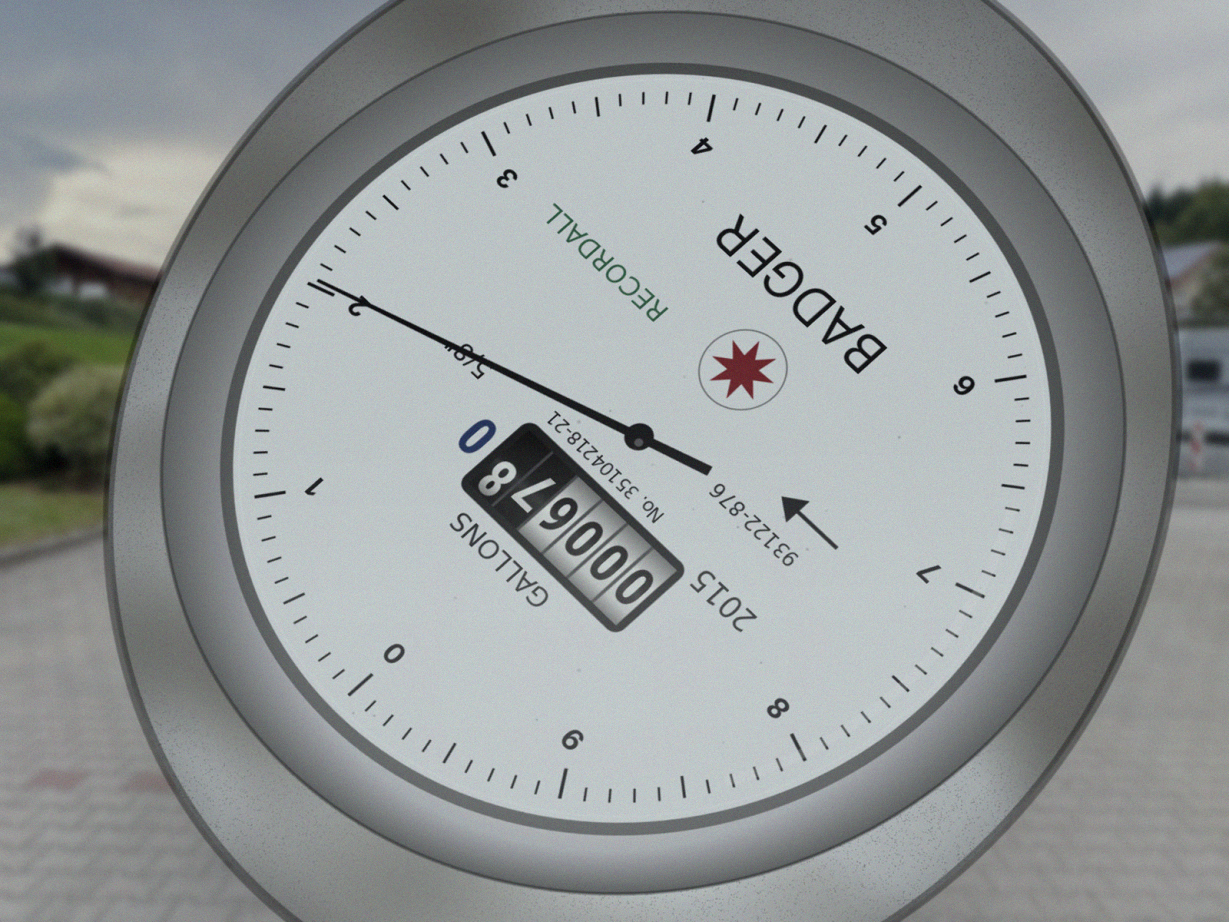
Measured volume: 6782.0
